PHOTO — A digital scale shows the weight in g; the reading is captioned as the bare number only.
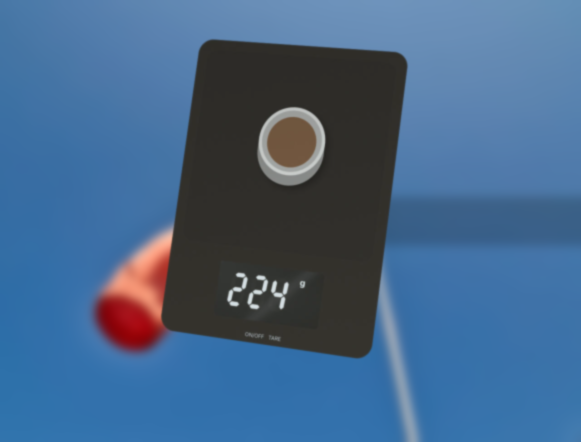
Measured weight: 224
